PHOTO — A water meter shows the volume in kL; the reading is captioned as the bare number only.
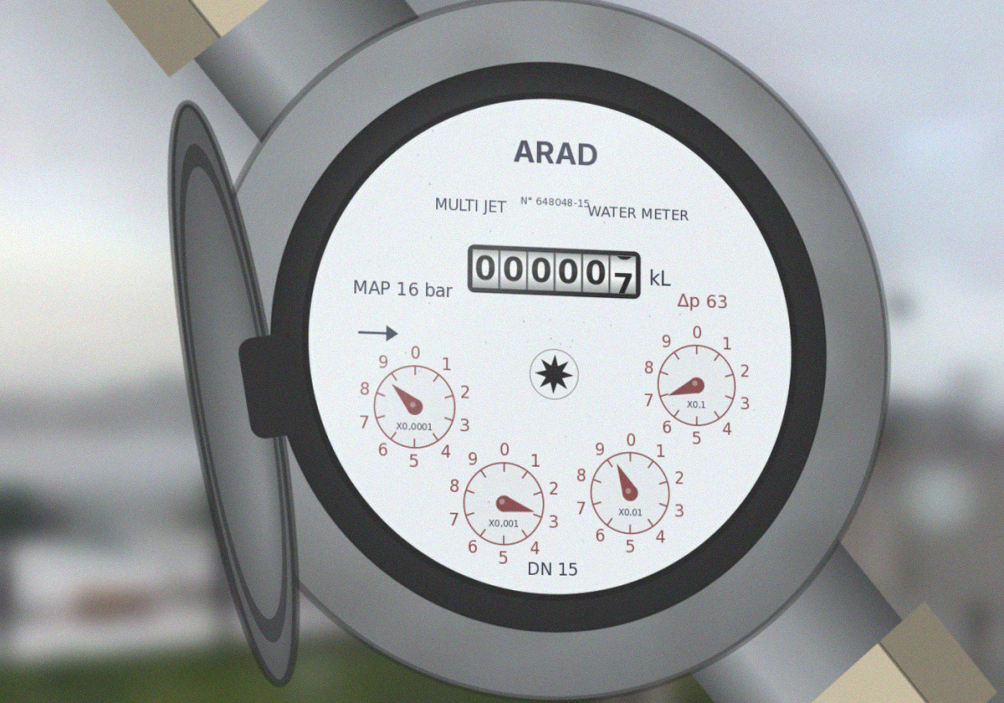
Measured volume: 6.6928
